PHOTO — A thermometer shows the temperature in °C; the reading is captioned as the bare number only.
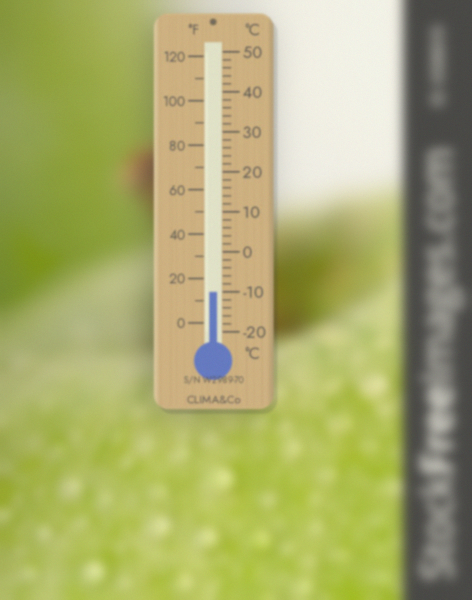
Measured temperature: -10
